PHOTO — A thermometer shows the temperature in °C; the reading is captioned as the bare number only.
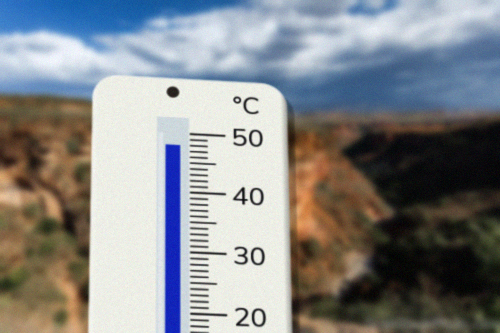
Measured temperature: 48
